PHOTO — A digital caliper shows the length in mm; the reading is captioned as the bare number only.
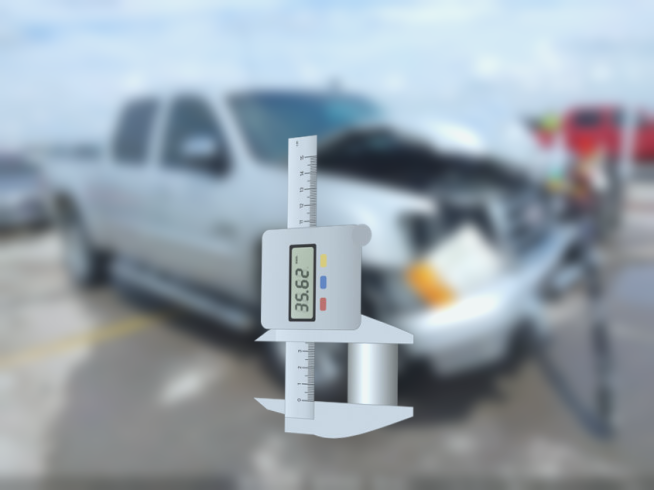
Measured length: 35.62
